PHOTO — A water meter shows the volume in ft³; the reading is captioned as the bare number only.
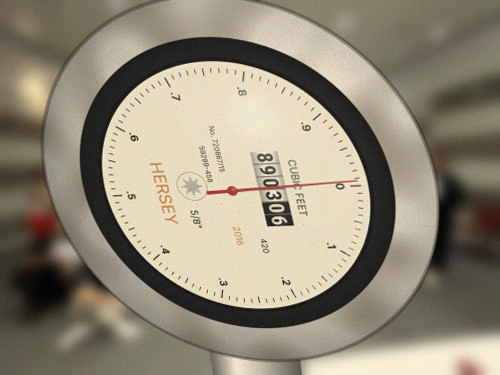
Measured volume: 890305.99
